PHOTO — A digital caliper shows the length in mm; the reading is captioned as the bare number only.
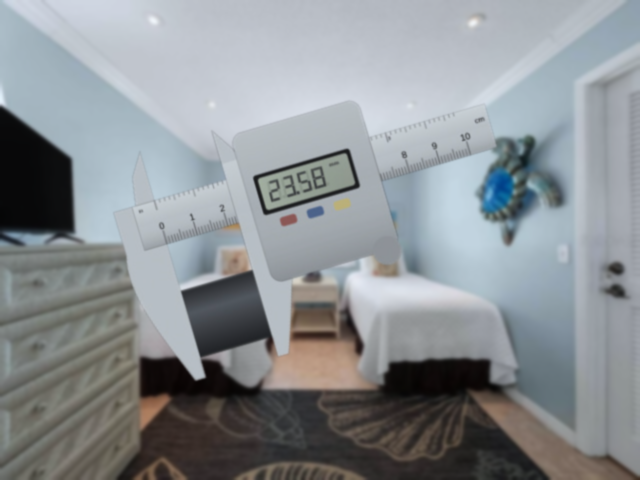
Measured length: 23.58
